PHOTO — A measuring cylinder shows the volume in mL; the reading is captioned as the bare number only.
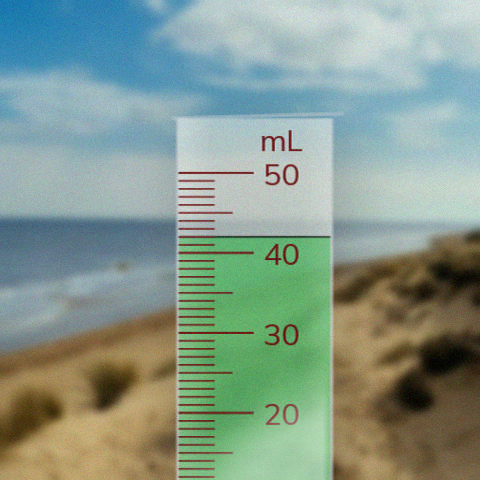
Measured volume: 42
